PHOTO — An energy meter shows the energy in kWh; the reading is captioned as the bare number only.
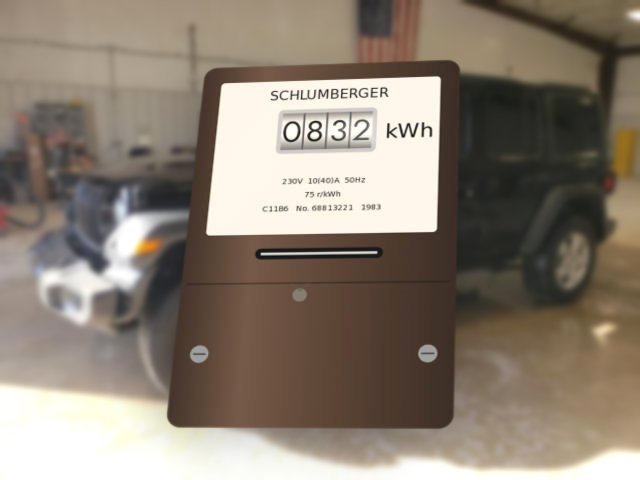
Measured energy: 832
